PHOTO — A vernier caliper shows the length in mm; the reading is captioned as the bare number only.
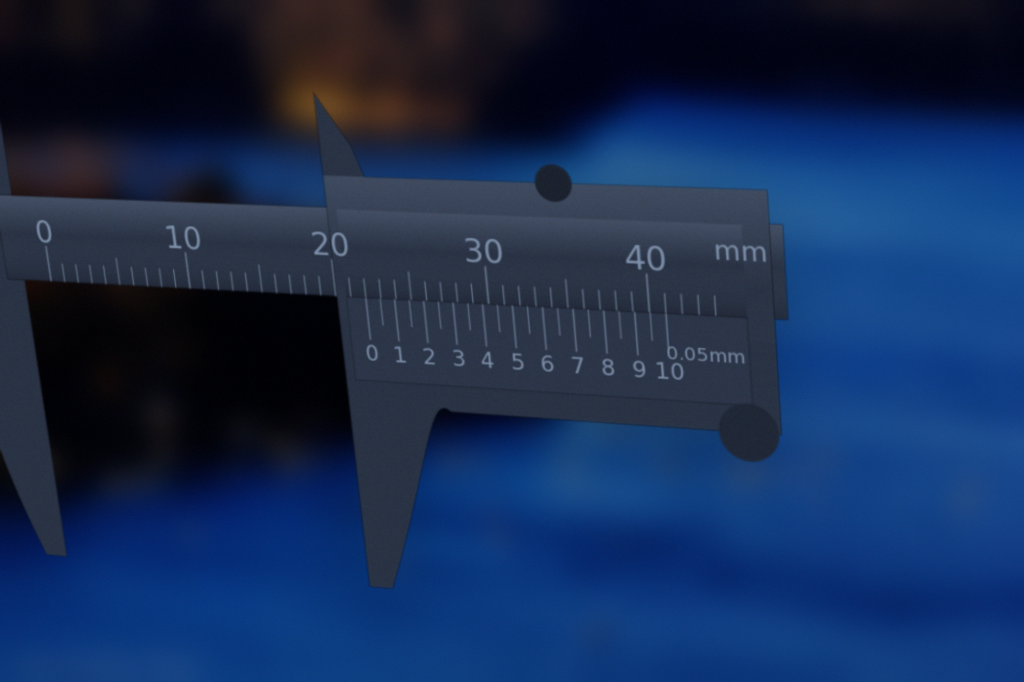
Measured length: 22.0
